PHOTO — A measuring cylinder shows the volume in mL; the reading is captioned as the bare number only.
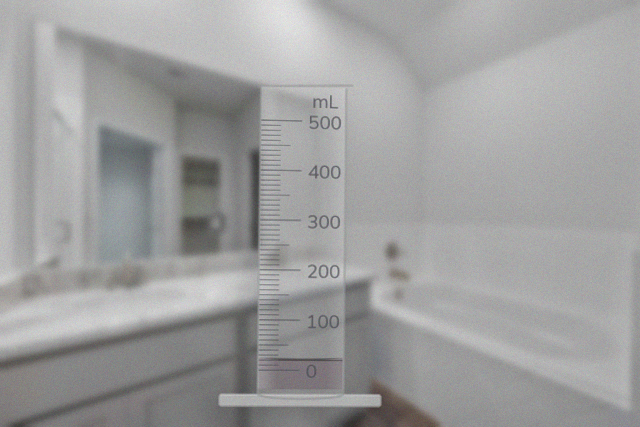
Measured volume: 20
